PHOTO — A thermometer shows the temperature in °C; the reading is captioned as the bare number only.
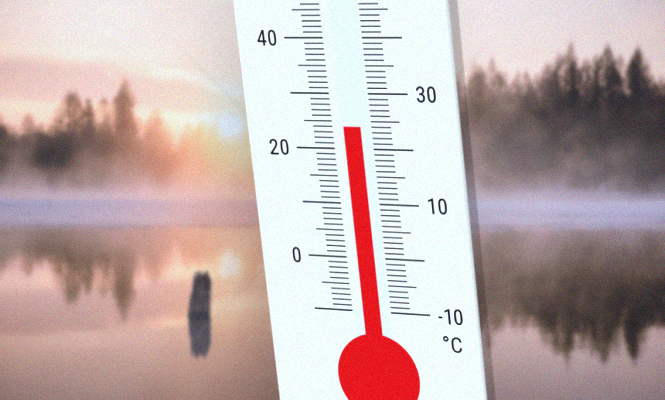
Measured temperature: 24
